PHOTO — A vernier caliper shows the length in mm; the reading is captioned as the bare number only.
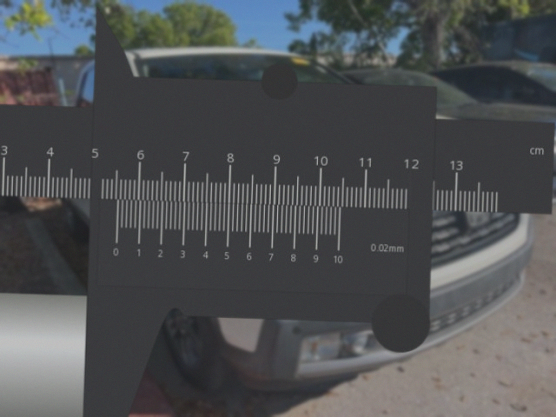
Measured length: 55.5
